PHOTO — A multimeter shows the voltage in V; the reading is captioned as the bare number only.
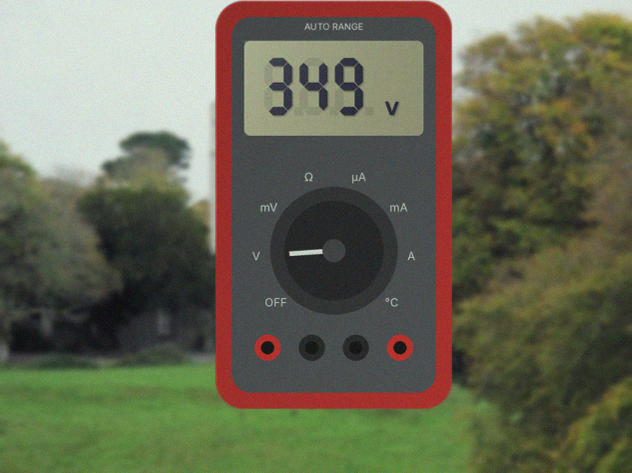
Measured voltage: 349
